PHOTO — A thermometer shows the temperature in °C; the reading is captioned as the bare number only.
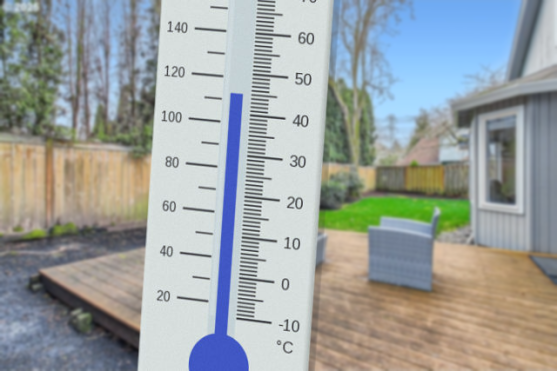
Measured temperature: 45
